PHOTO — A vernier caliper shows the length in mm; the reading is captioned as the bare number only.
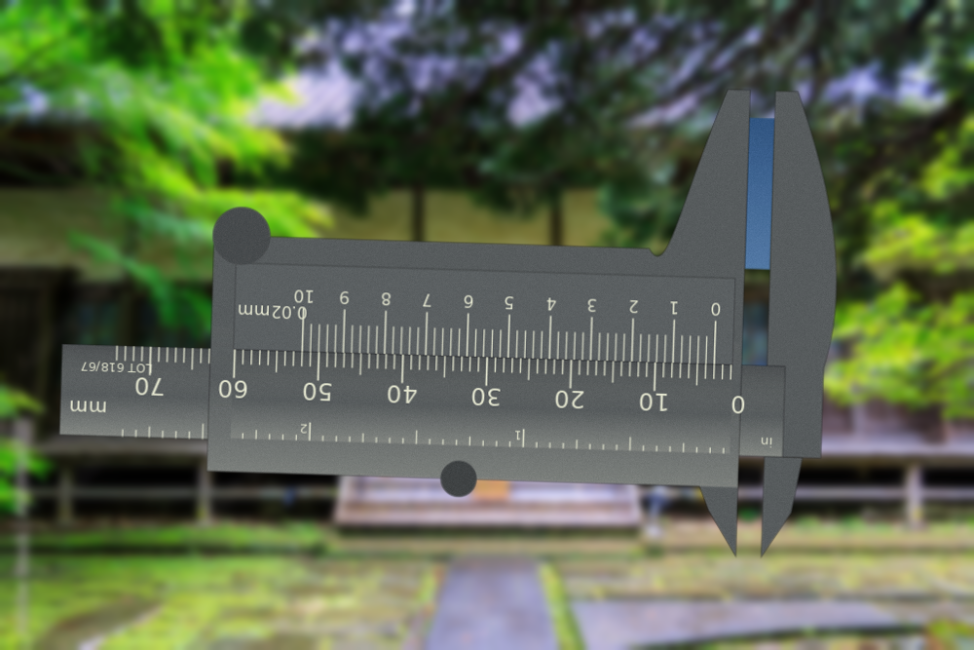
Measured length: 3.0
